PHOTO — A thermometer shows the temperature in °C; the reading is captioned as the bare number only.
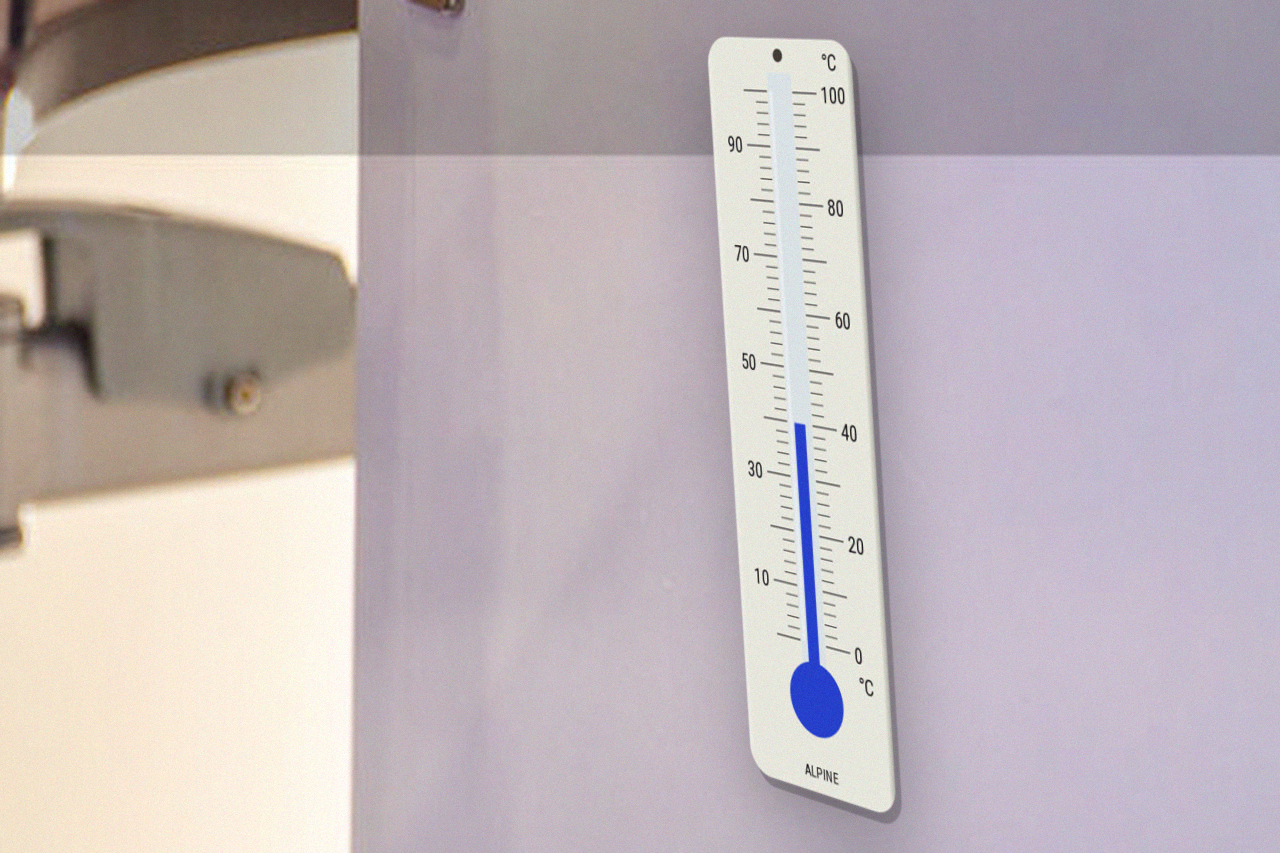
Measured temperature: 40
